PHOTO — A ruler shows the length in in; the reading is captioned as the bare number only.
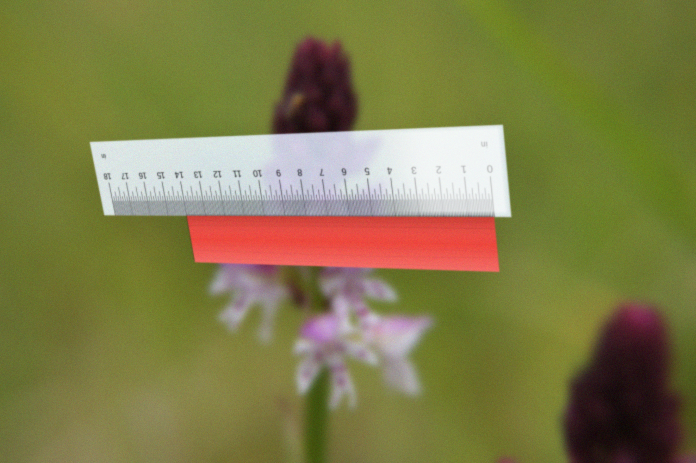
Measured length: 14
